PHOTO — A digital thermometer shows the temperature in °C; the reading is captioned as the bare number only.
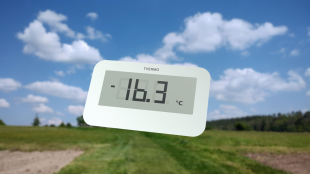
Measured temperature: -16.3
